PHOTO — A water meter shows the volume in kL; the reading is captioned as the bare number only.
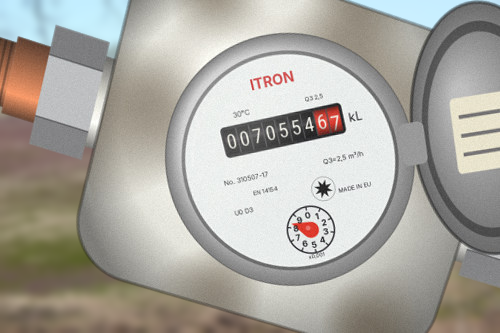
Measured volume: 70554.668
